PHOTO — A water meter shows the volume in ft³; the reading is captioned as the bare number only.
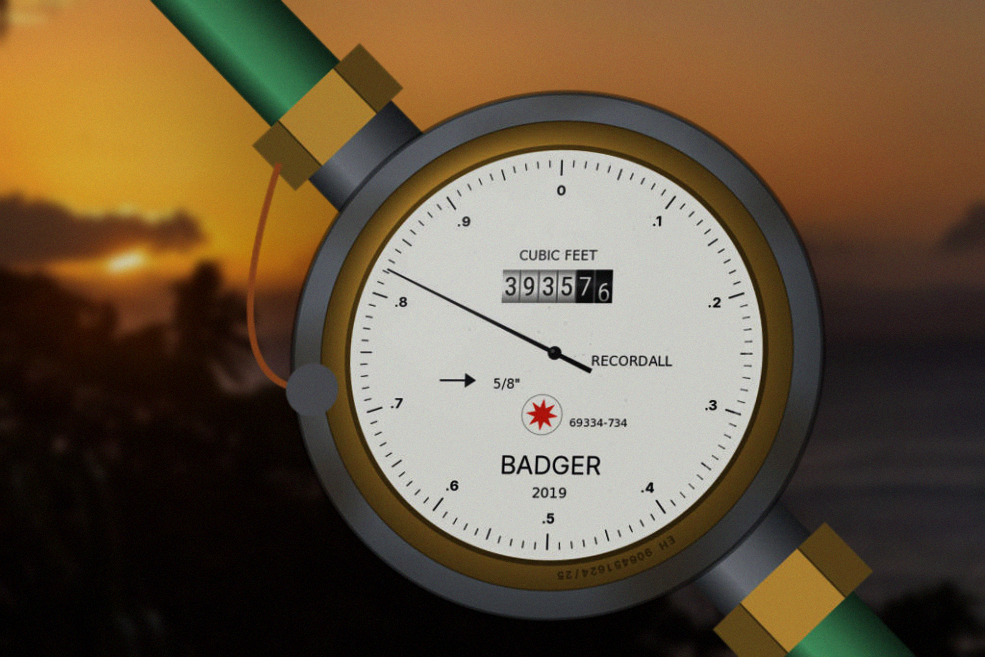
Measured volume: 393575.82
